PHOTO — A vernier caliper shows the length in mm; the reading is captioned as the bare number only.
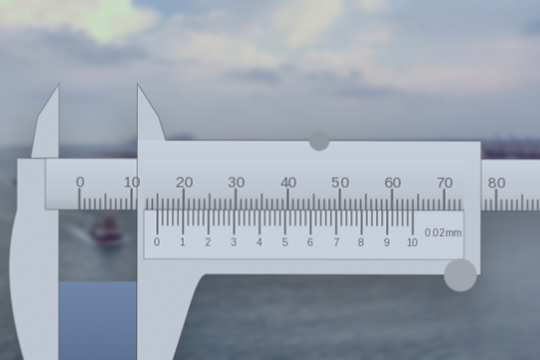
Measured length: 15.0
